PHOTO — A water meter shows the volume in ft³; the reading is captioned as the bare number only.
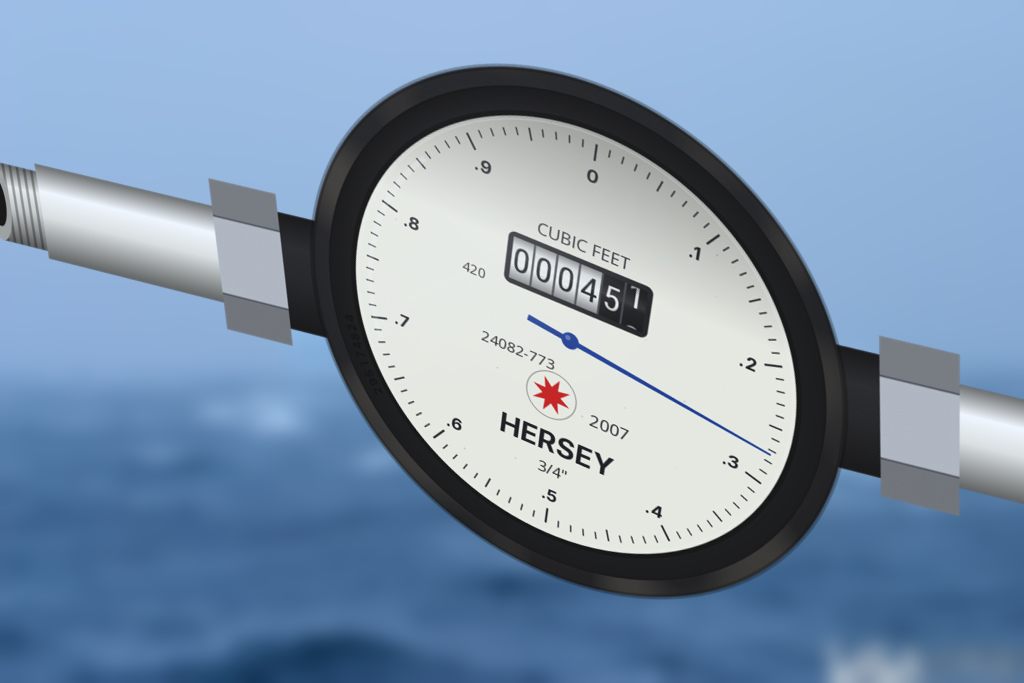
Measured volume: 451.27
